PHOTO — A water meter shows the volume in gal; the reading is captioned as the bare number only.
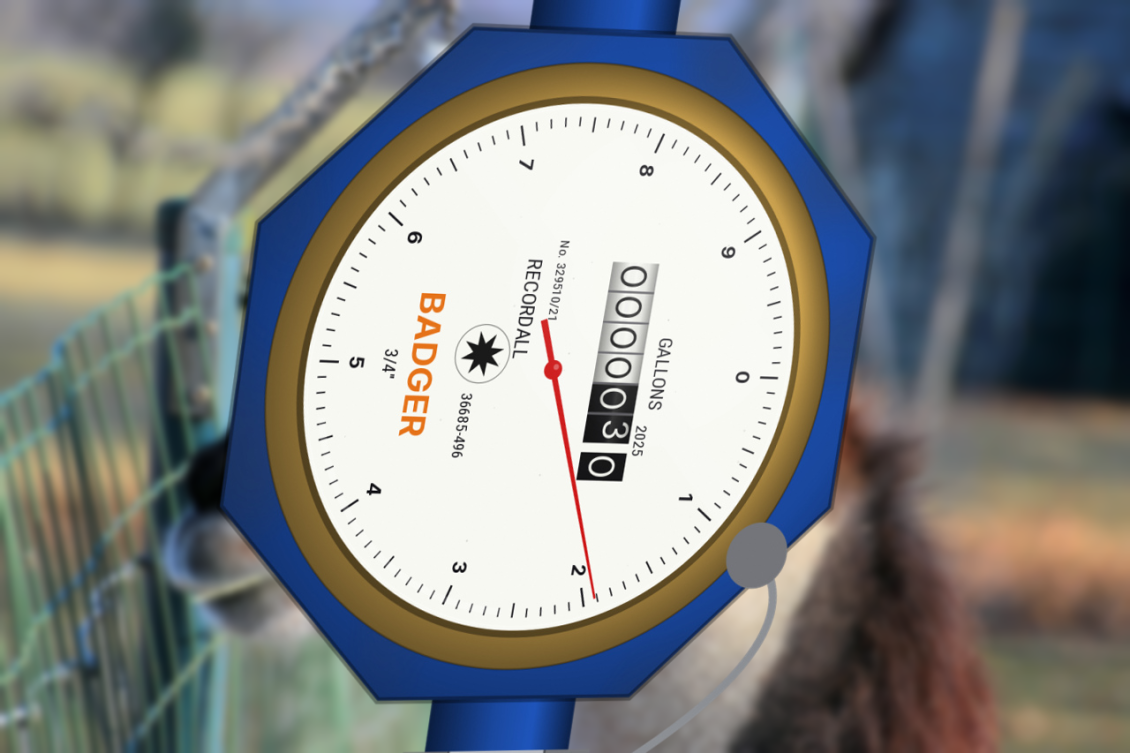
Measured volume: 31.9
